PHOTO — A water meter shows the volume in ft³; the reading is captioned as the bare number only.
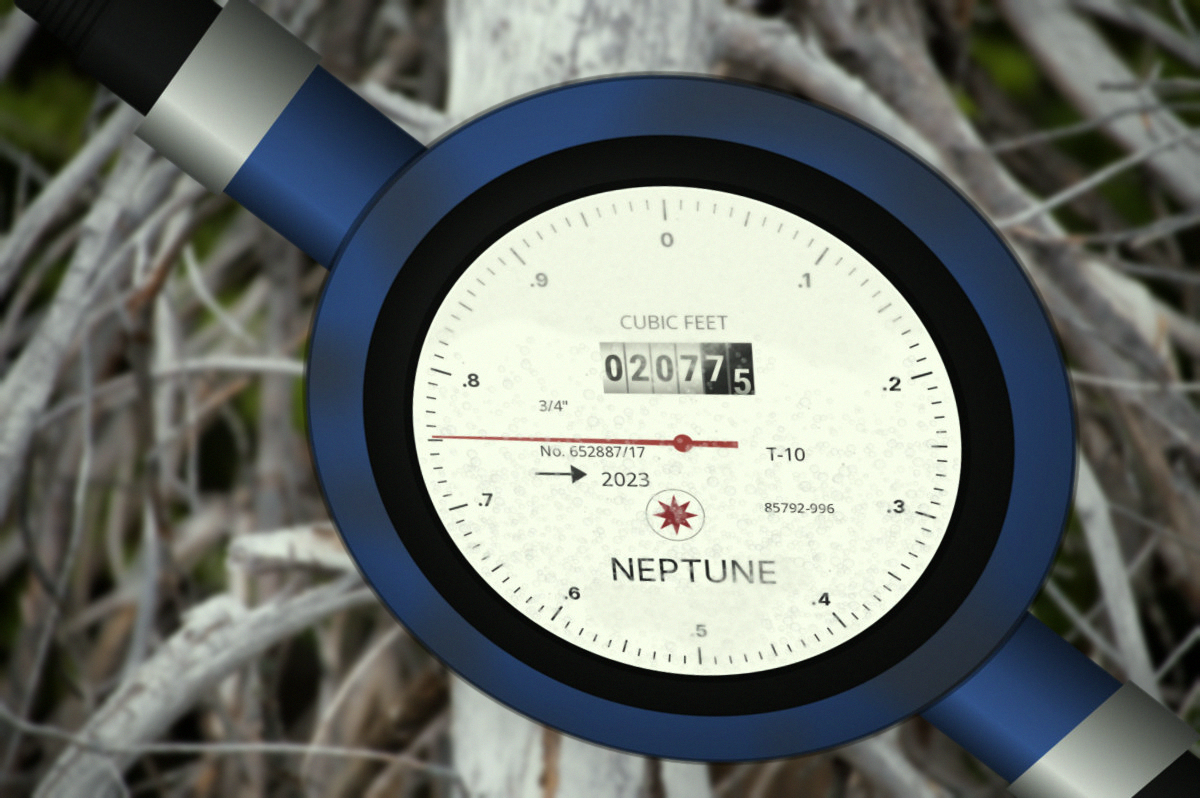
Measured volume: 20774.75
